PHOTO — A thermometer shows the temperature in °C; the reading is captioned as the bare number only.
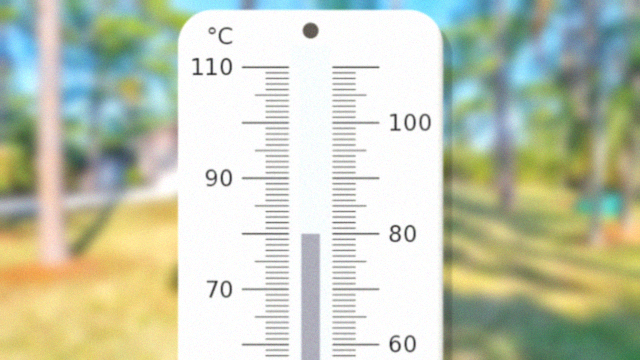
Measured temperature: 80
